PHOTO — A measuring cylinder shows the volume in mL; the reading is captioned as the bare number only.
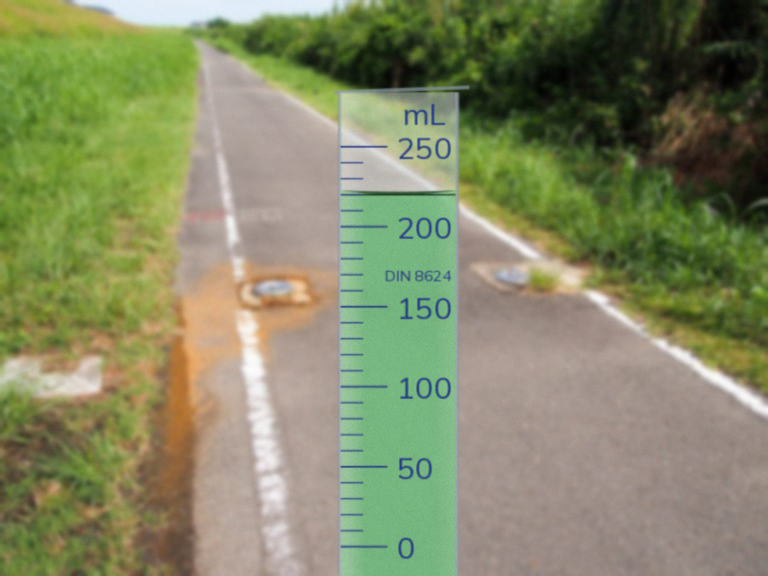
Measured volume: 220
